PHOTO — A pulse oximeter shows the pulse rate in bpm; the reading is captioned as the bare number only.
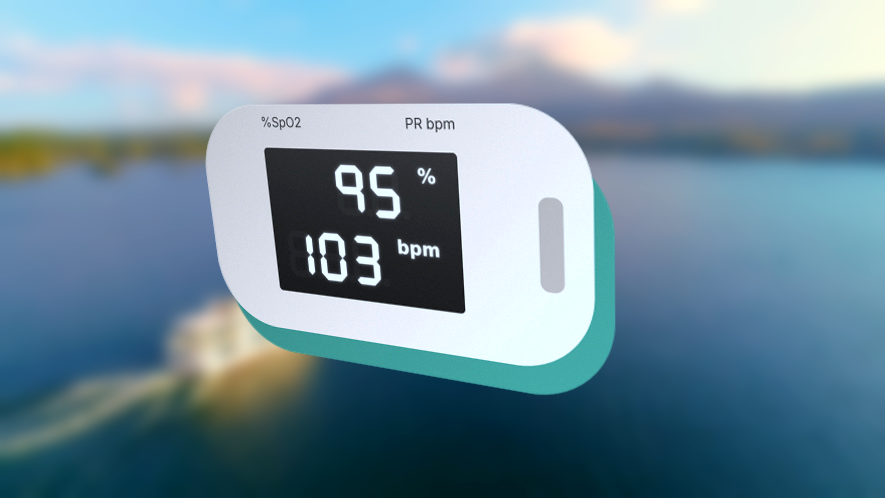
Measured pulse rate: 103
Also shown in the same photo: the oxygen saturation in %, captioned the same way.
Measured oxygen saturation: 95
